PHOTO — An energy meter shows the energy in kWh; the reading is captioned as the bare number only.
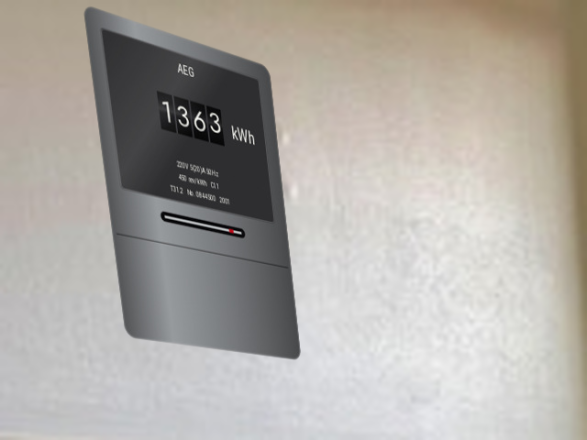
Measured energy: 1363
